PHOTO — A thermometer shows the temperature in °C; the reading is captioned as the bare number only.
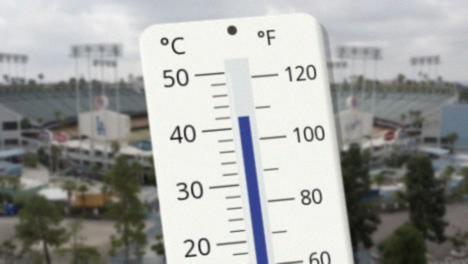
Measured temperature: 42
